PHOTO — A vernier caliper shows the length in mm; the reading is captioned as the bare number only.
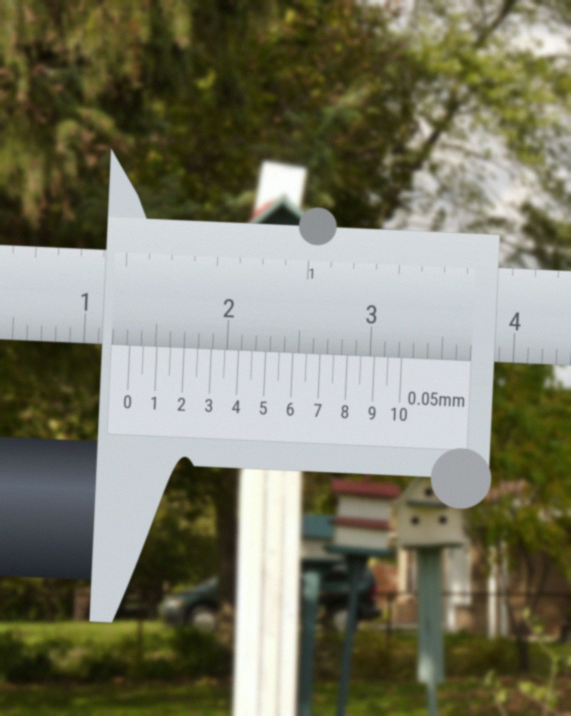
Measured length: 13.2
